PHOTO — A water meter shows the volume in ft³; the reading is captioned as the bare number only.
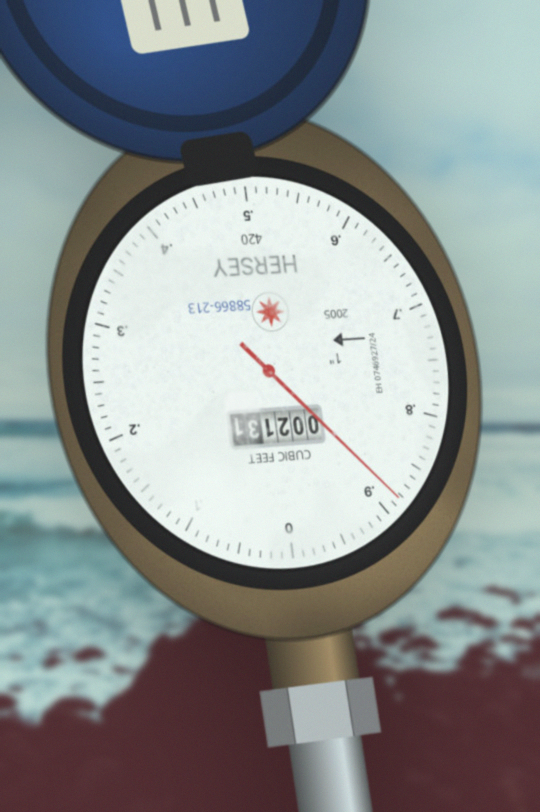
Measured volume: 2130.88
